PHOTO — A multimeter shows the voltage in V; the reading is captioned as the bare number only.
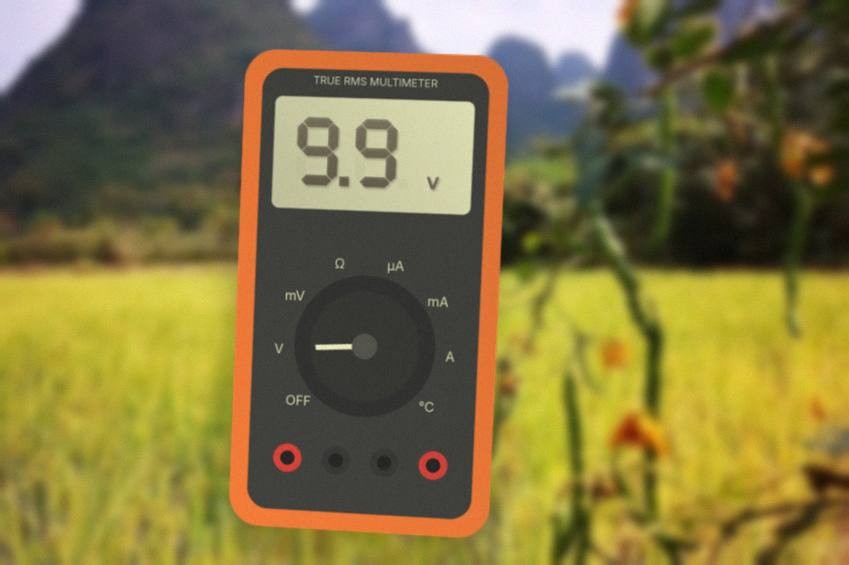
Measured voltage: 9.9
